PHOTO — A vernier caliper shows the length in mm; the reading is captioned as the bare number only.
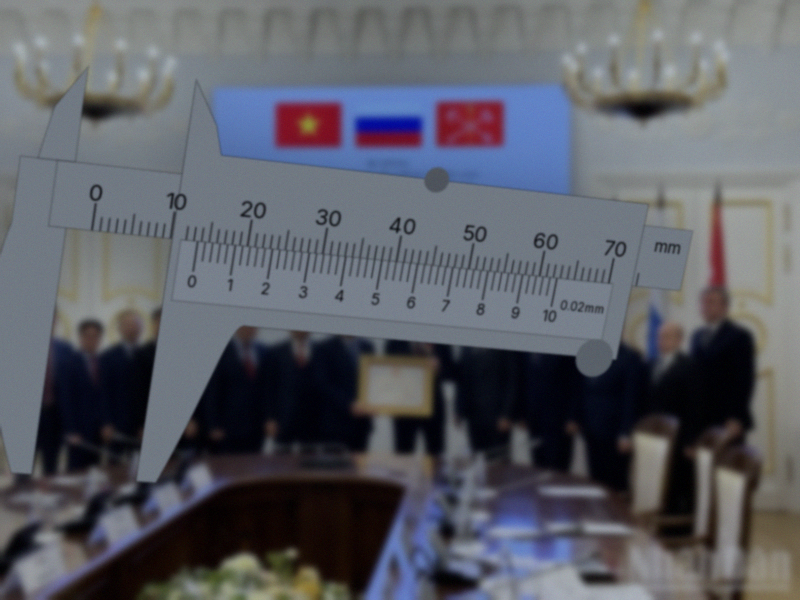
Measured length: 13.5
